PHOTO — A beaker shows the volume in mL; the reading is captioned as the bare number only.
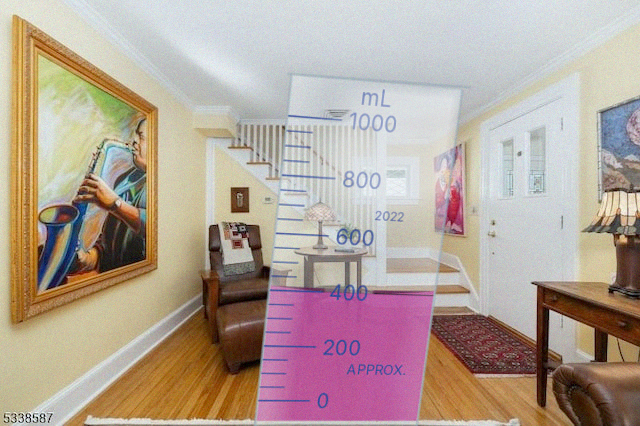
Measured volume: 400
